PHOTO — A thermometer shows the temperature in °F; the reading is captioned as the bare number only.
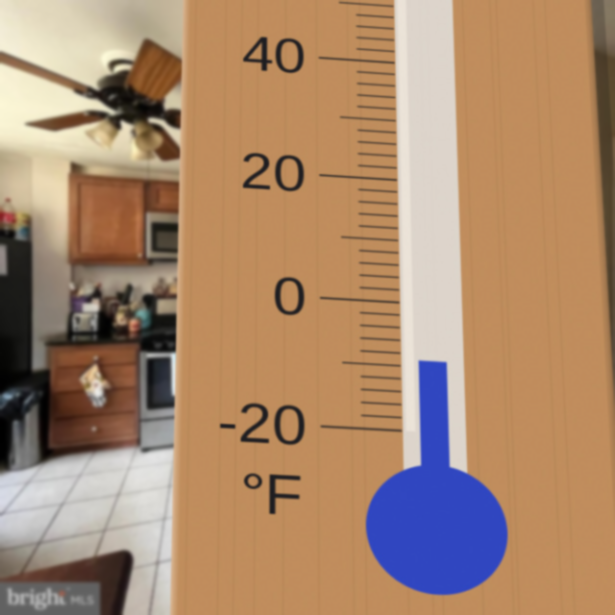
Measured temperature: -9
